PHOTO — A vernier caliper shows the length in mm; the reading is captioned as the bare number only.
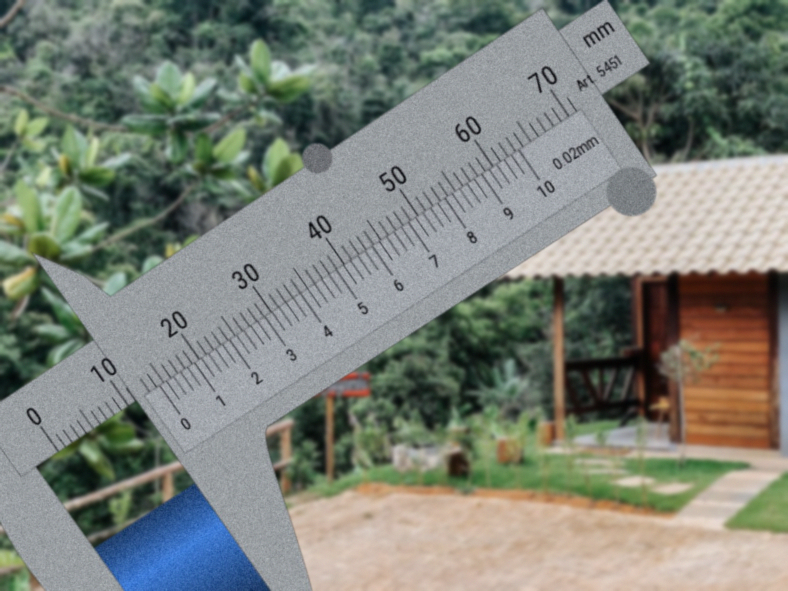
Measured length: 14.4
